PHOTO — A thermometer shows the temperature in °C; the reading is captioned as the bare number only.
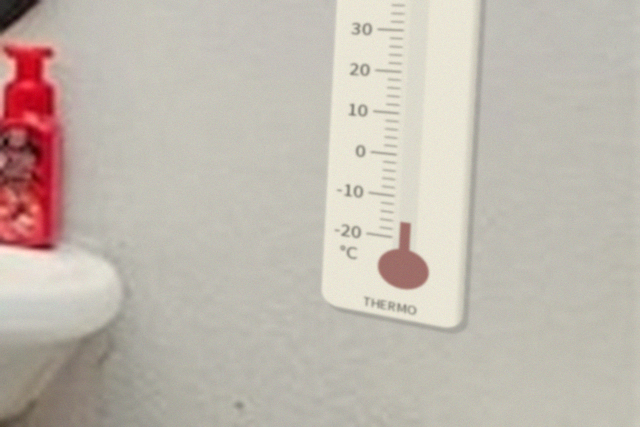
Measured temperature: -16
